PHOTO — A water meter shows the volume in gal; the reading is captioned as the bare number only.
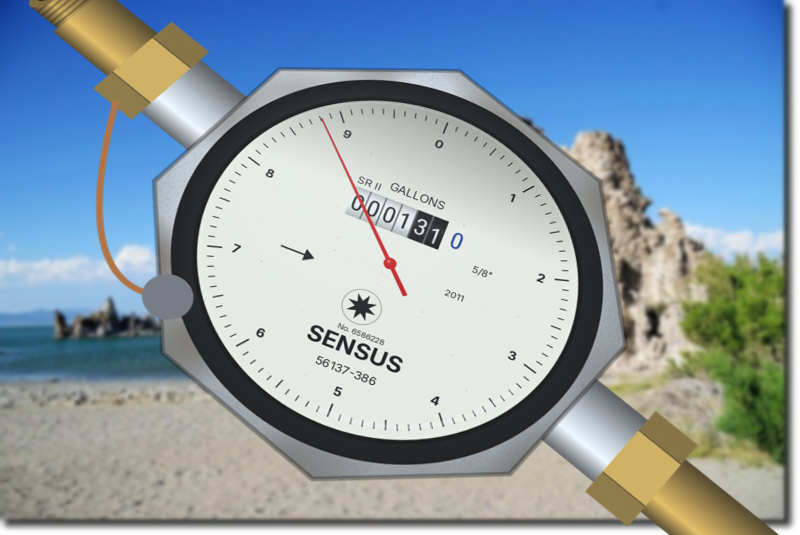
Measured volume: 1308.8
